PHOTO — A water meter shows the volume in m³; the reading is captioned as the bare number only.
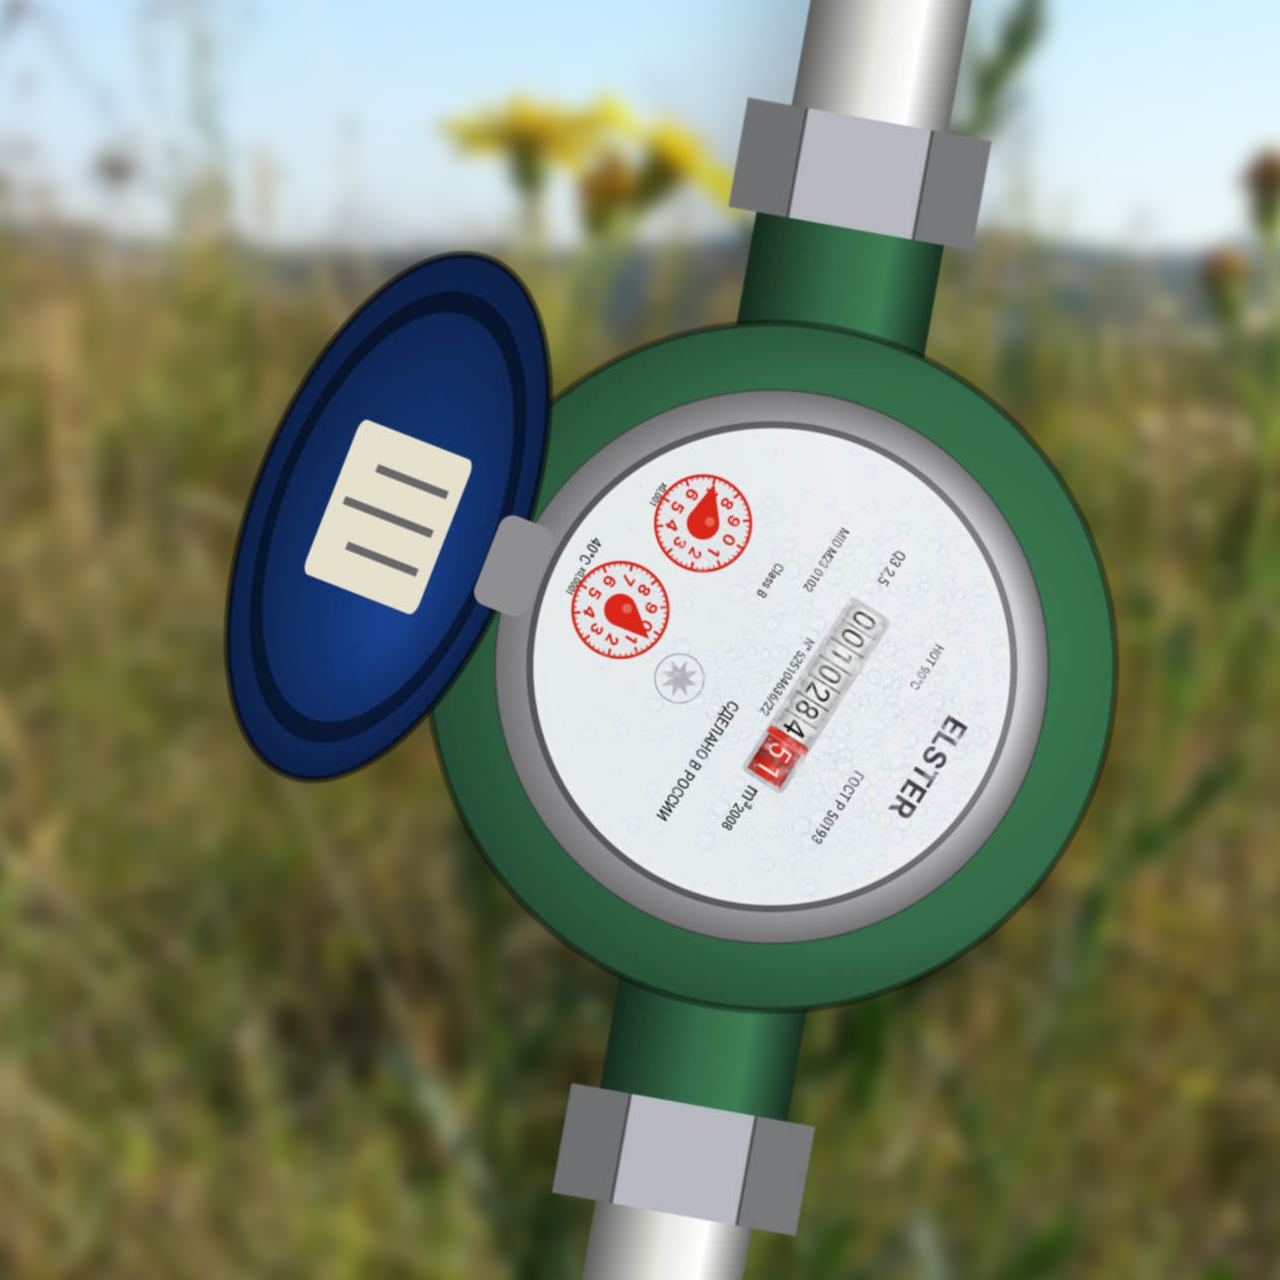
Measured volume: 10284.5170
